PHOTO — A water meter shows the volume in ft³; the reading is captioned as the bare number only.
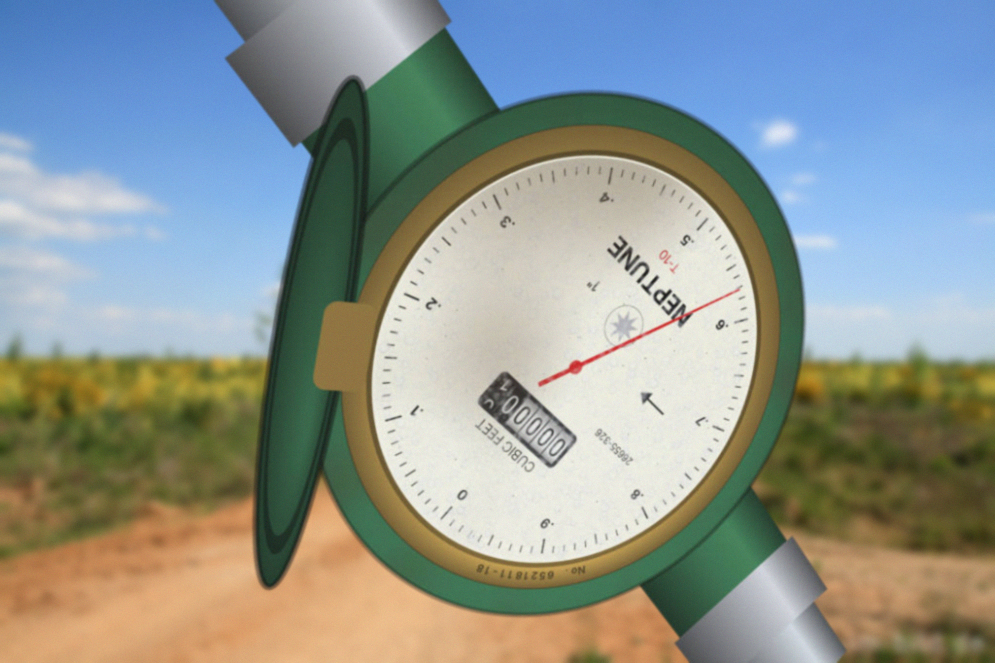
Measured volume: 0.57
